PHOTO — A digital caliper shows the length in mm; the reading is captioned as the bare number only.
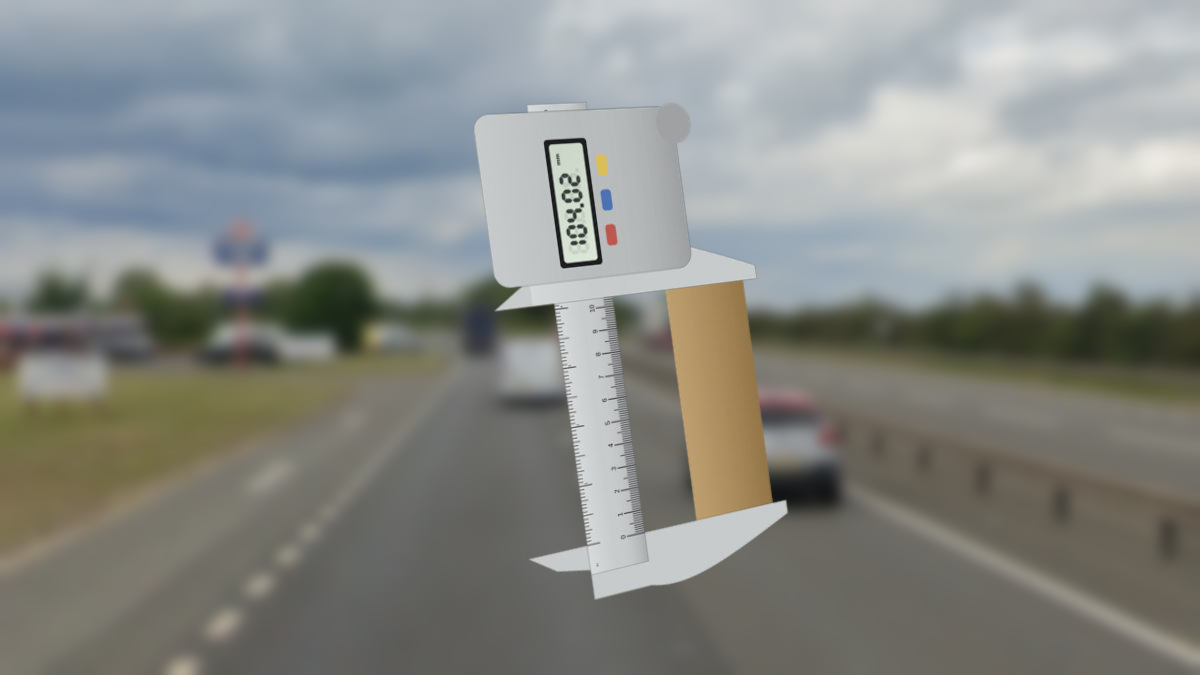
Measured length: 104.02
